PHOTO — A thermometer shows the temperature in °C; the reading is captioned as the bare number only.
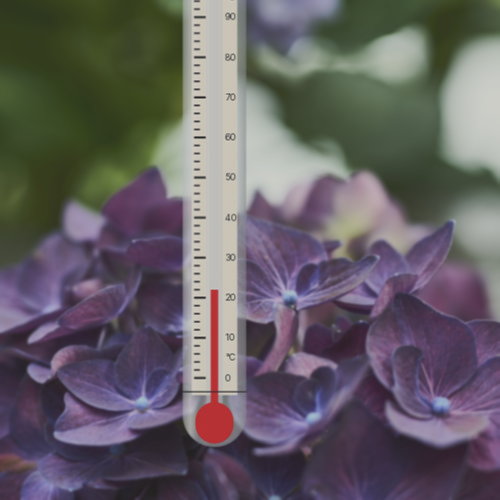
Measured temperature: 22
